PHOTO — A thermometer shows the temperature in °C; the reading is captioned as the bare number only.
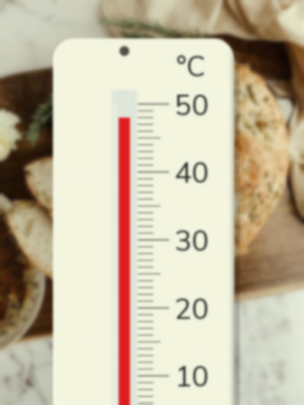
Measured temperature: 48
